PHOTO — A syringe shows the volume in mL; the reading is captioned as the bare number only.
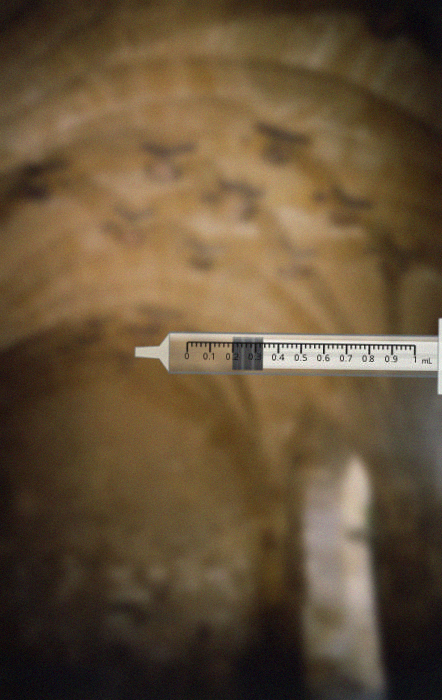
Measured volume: 0.2
